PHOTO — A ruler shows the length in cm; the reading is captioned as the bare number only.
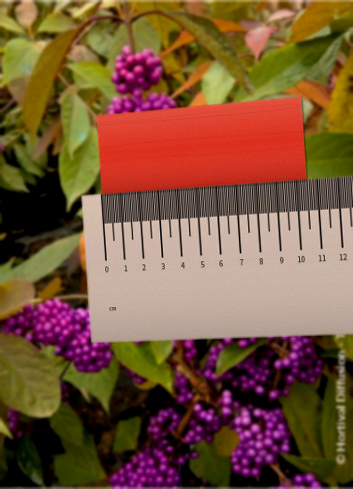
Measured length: 10.5
